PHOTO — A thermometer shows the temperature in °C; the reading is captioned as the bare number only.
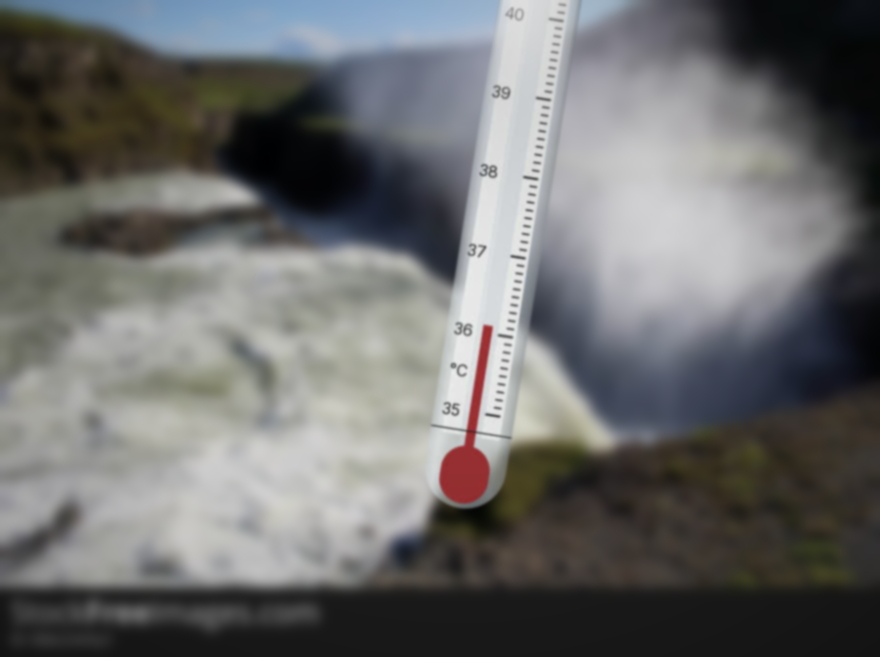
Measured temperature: 36.1
